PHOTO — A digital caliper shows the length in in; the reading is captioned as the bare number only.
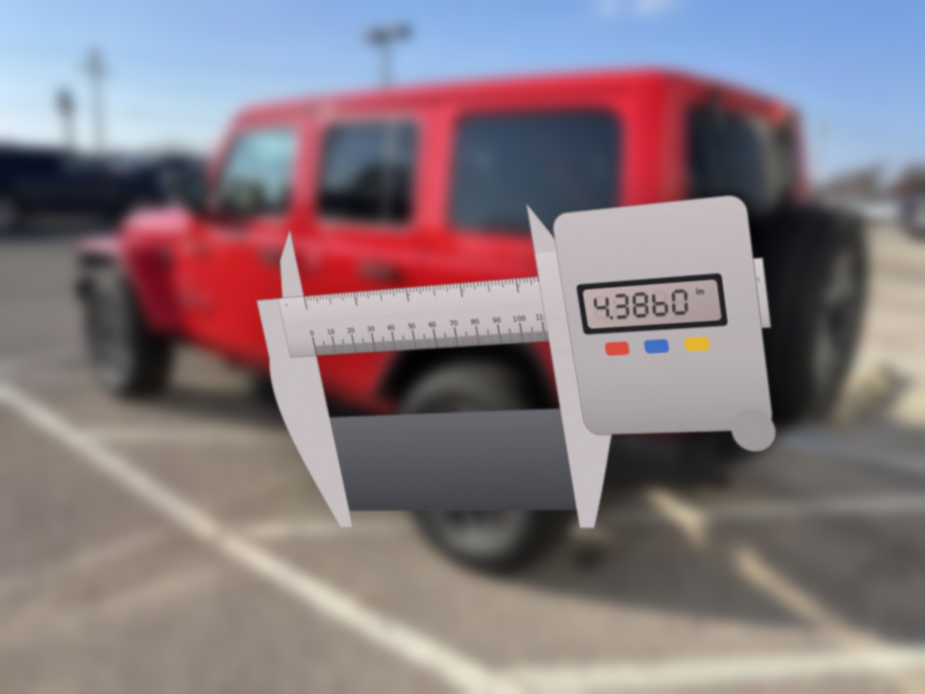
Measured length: 4.3860
